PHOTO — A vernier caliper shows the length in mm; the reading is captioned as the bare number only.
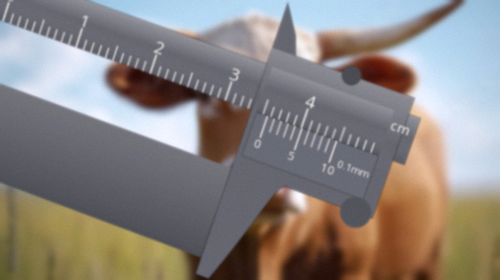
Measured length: 35.6
